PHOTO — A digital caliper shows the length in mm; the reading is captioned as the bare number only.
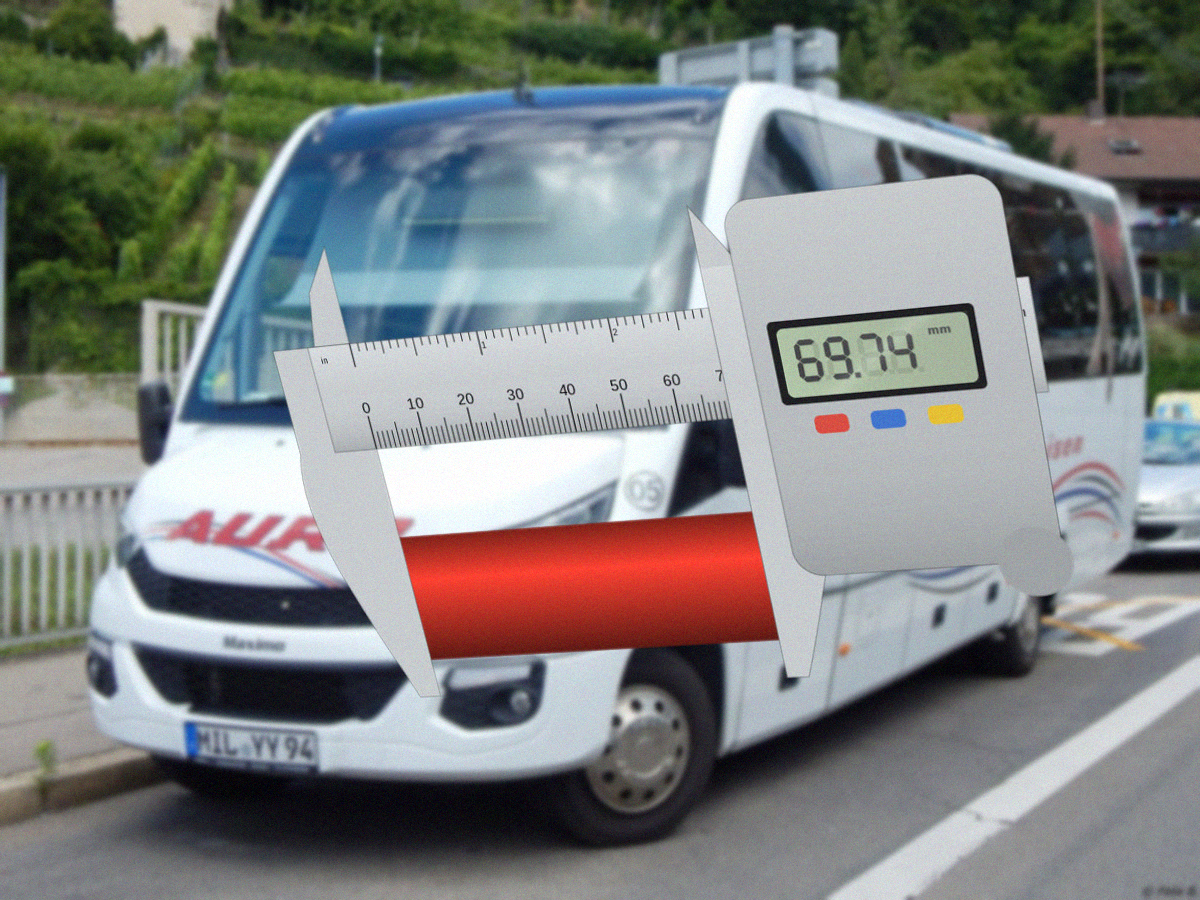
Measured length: 69.74
